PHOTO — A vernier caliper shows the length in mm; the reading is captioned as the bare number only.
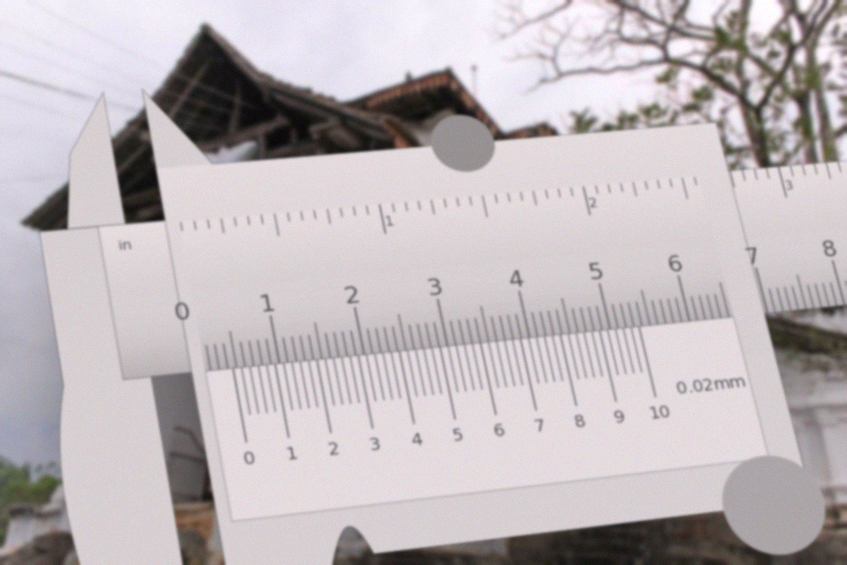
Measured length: 4.6
